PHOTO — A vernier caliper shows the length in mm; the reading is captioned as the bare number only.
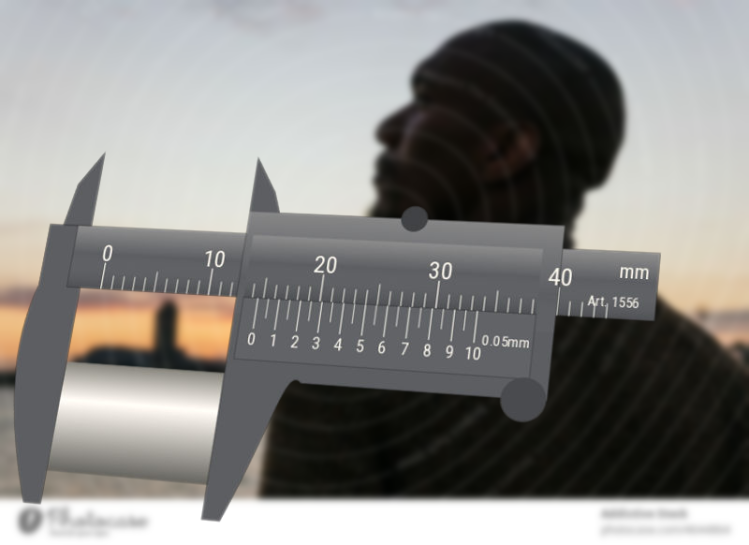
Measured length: 14.5
